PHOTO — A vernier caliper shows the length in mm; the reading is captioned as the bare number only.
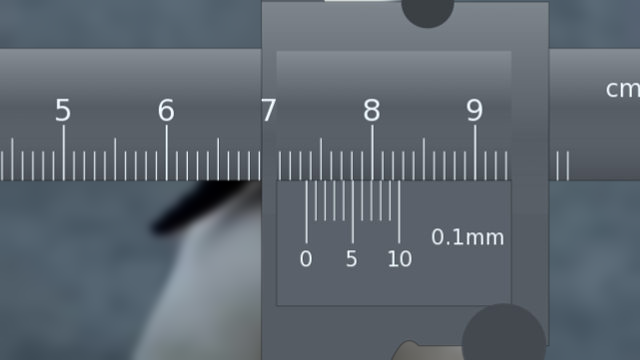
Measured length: 73.6
